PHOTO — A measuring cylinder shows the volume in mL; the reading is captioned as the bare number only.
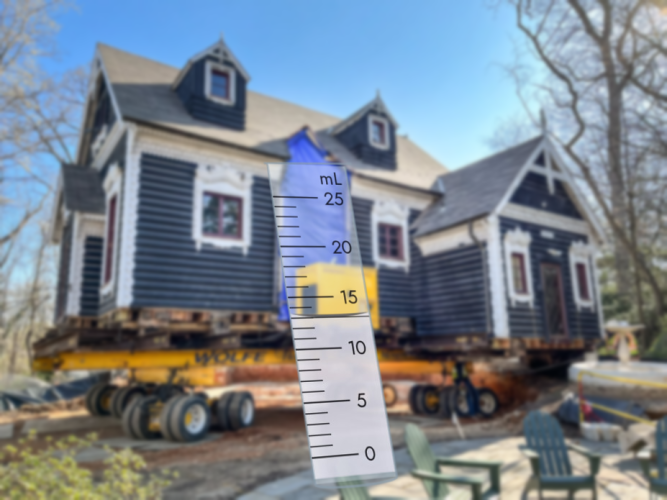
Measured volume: 13
